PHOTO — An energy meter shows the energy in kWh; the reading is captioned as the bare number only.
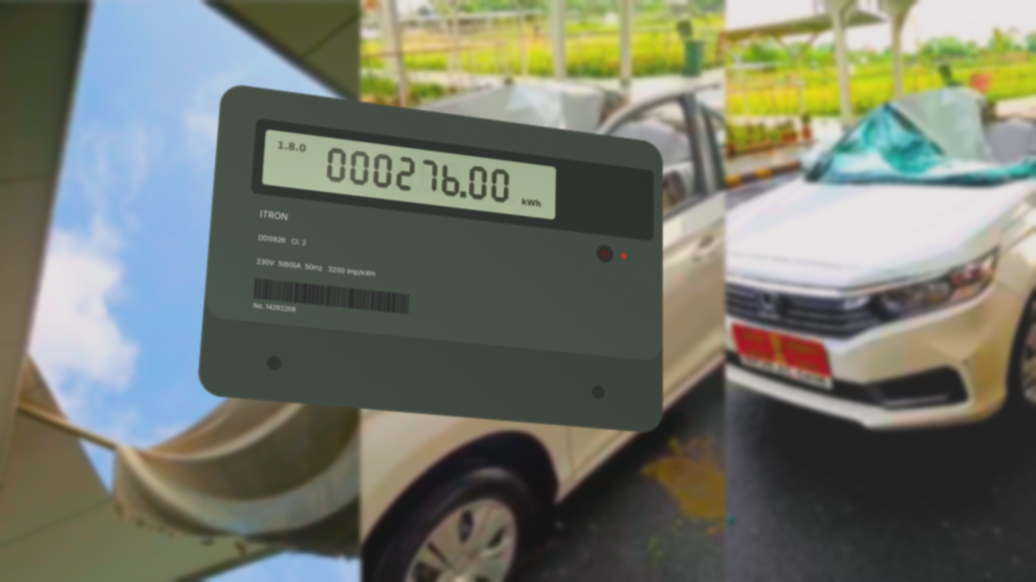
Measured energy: 276.00
